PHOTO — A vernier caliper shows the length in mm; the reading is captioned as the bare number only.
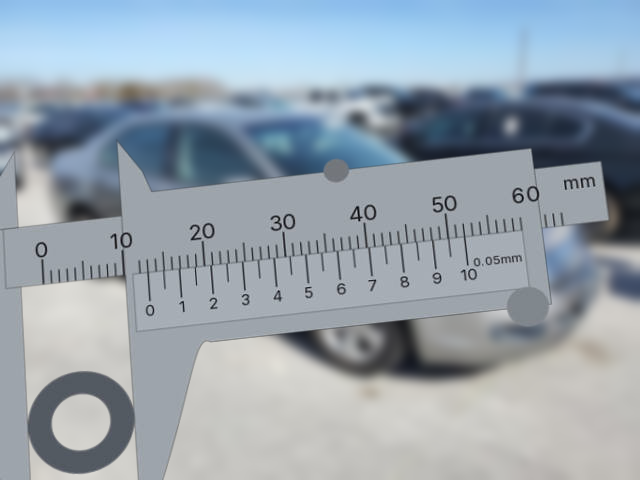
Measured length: 13.0
